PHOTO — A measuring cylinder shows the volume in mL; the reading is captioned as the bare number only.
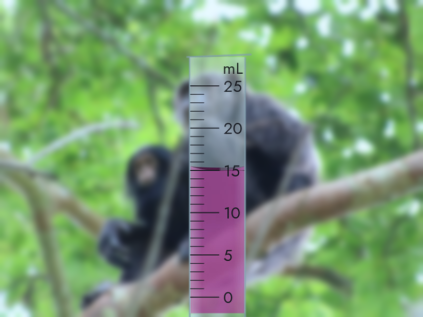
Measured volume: 15
